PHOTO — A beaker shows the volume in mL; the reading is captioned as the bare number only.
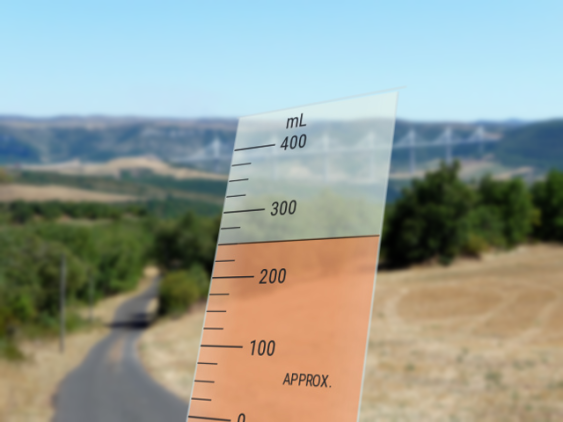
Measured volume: 250
